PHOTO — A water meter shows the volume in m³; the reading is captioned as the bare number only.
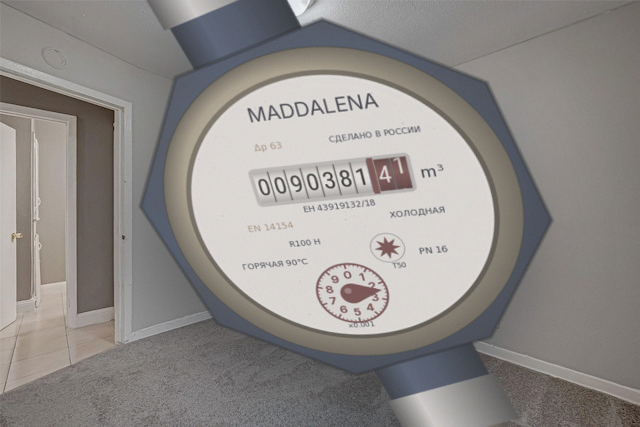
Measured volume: 90381.412
